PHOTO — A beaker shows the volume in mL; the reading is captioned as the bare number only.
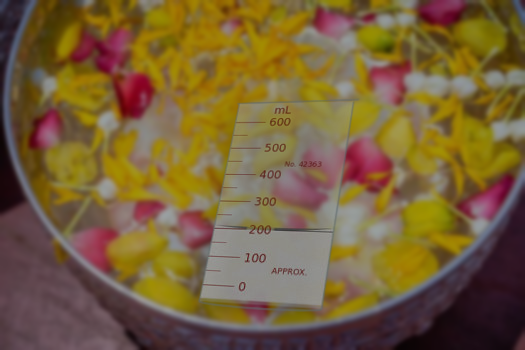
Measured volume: 200
